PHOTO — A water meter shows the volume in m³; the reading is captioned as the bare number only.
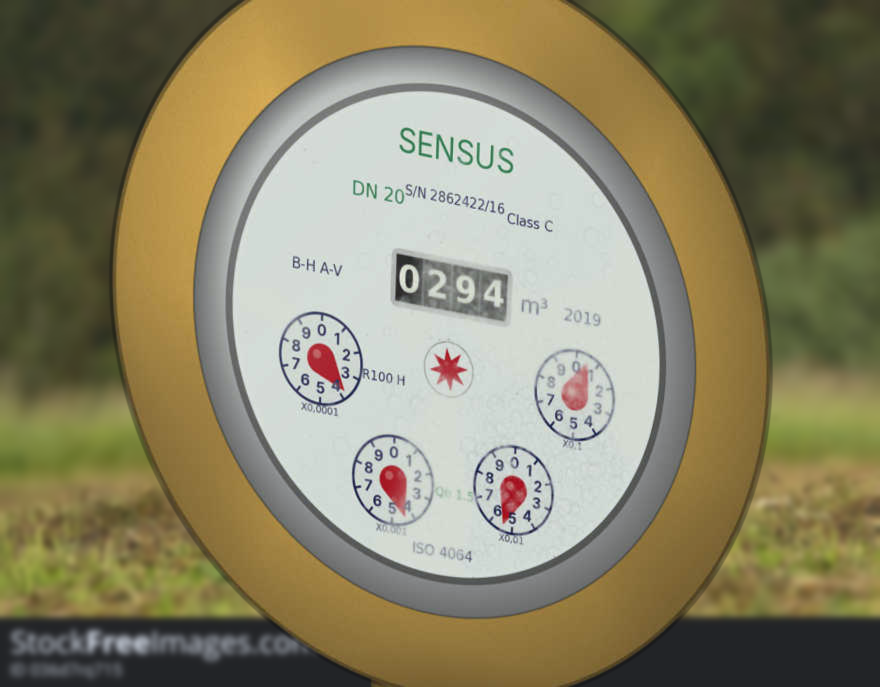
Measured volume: 294.0543
